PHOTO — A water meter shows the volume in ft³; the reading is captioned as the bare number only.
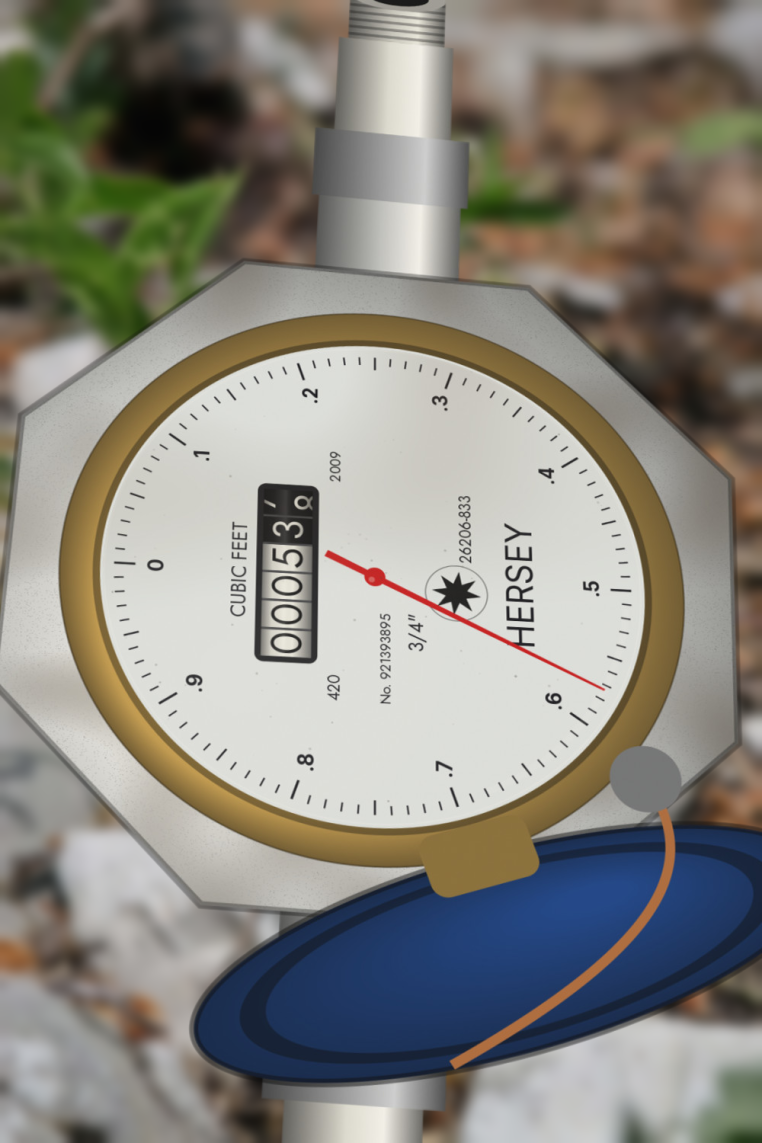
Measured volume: 537.57
